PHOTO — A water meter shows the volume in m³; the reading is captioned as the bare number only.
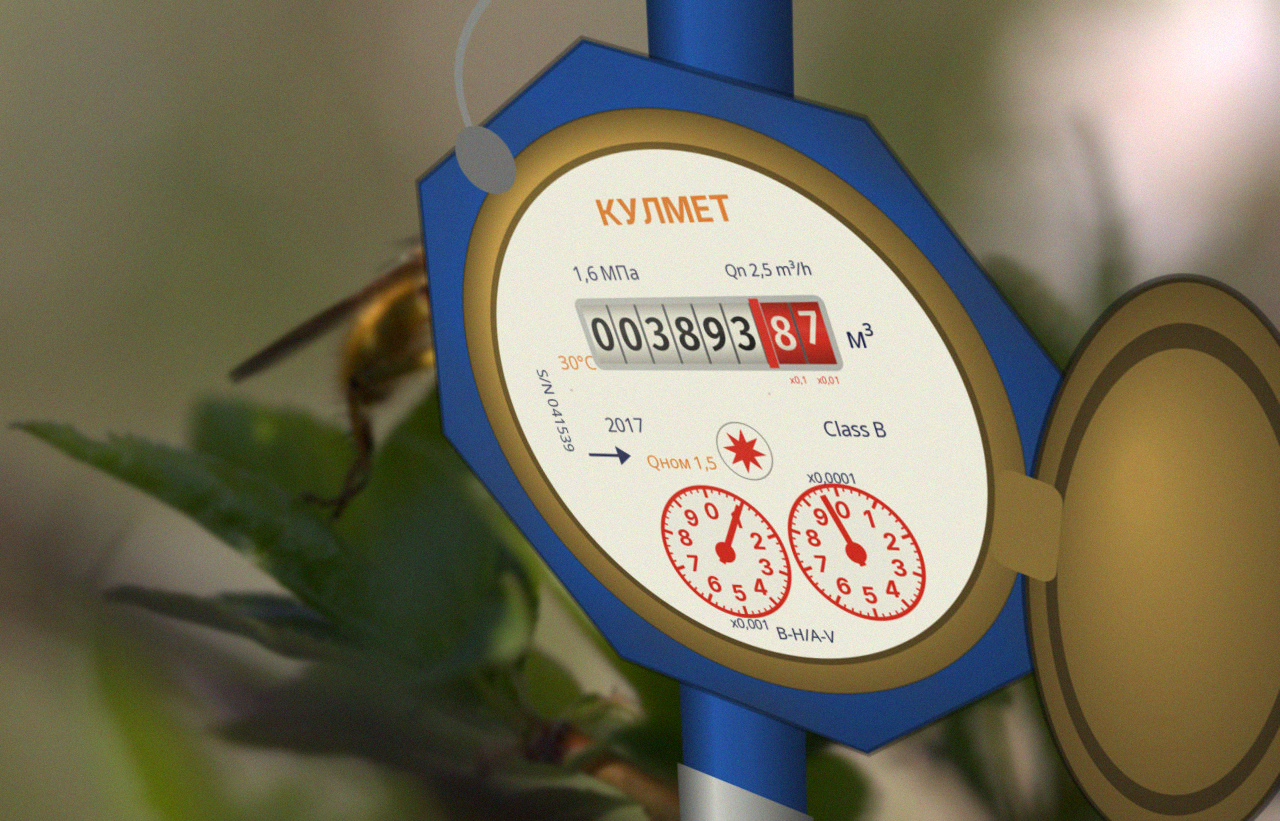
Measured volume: 3893.8709
